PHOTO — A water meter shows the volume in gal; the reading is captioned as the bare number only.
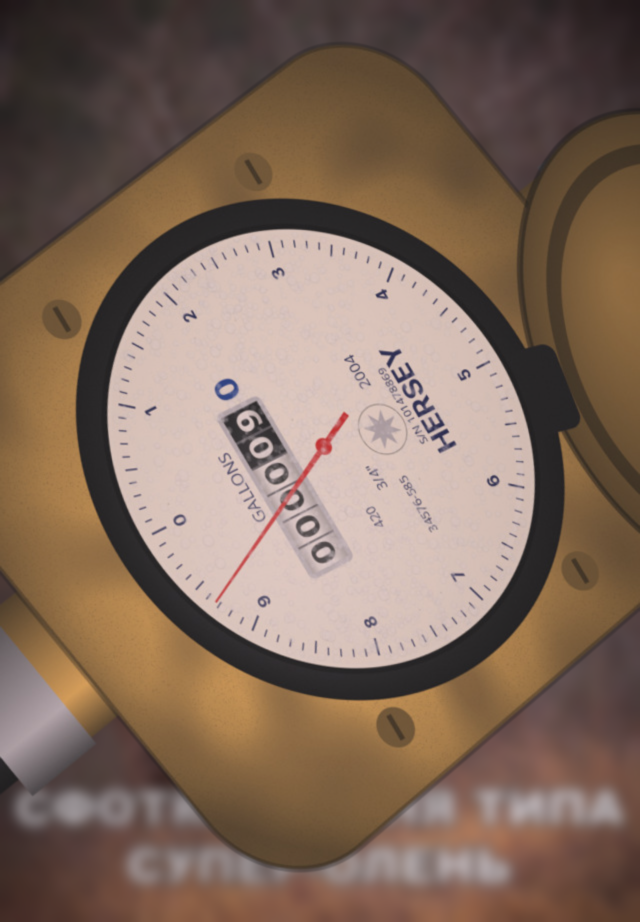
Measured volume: 89.3
